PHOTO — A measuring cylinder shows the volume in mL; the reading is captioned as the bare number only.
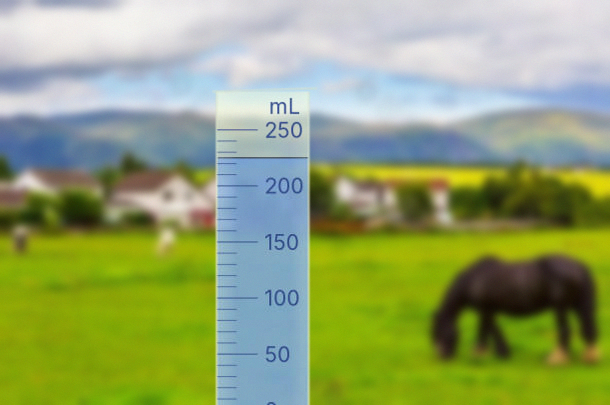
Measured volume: 225
